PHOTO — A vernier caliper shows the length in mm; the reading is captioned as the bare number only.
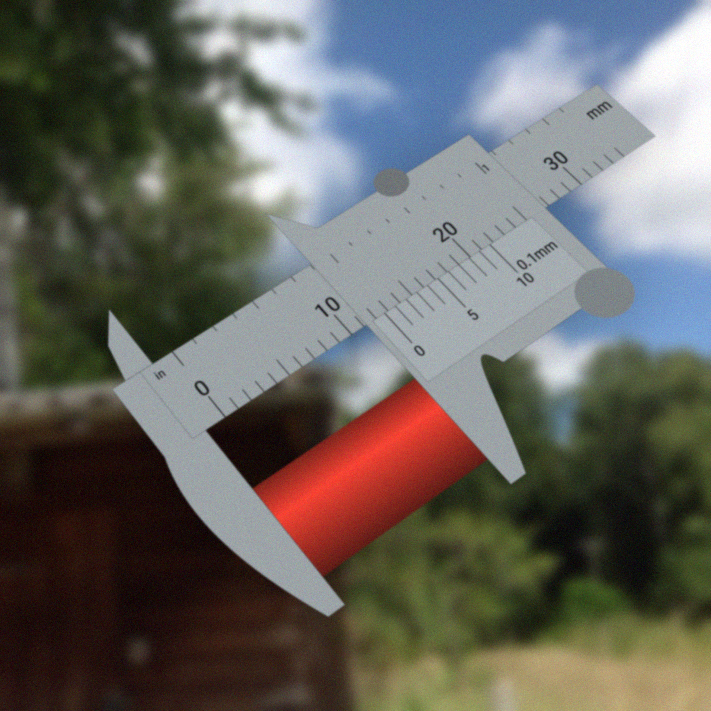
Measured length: 12.7
